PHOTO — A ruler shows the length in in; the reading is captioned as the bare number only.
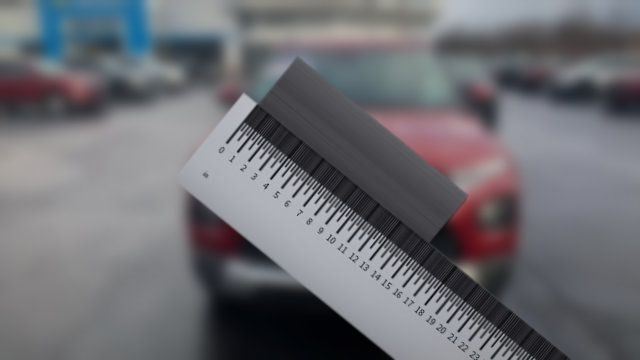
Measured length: 15.5
